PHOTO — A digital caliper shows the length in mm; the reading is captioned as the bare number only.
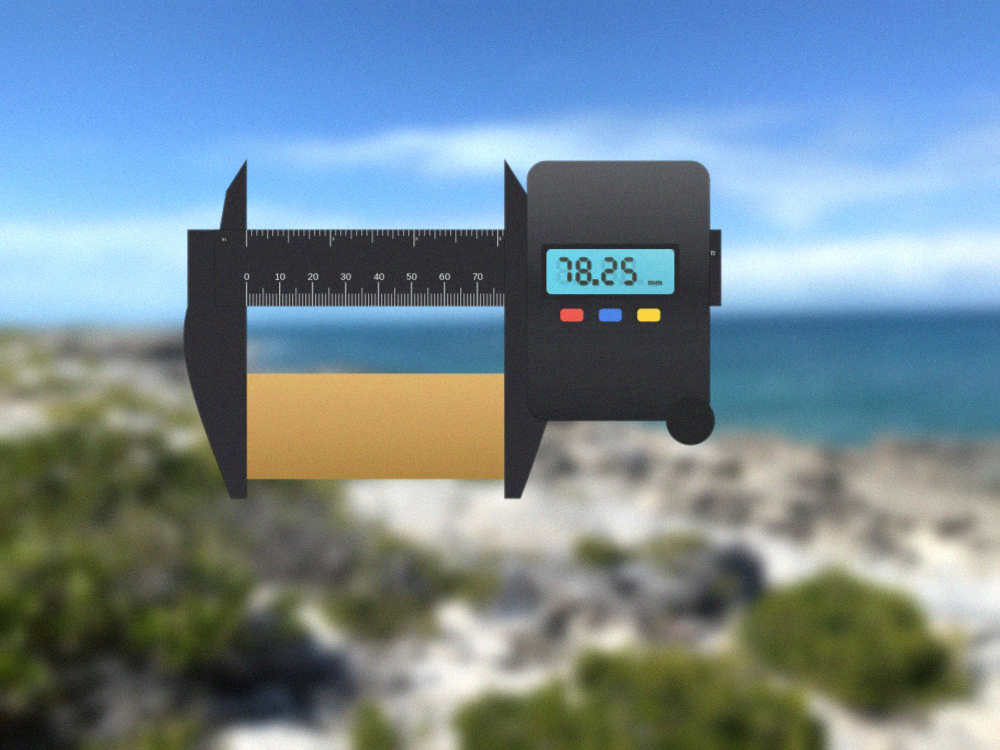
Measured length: 78.25
